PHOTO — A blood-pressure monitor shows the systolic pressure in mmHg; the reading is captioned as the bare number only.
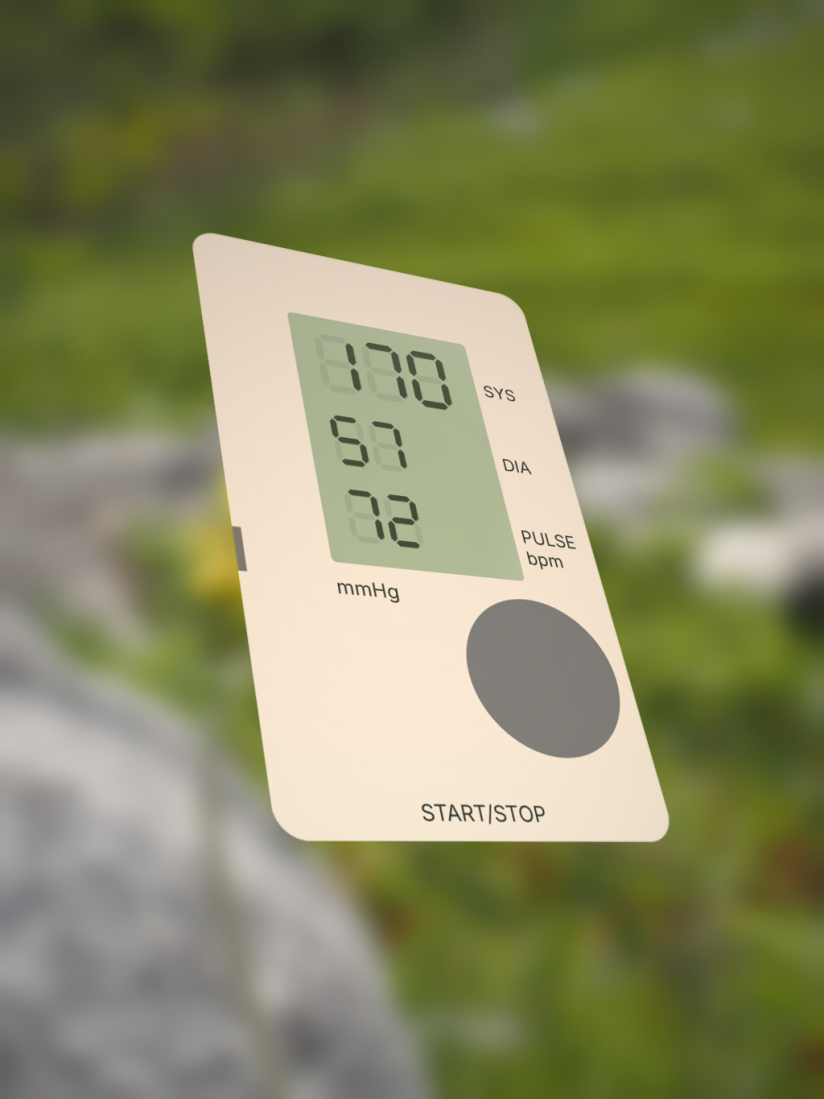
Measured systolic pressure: 170
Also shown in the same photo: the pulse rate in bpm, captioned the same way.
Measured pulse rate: 72
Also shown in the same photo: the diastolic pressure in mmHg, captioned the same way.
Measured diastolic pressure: 57
